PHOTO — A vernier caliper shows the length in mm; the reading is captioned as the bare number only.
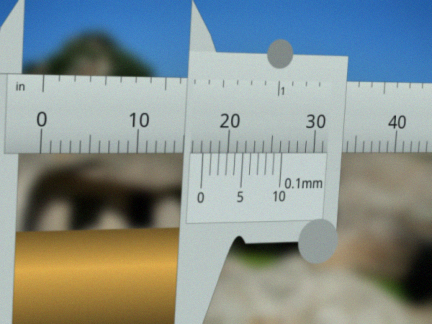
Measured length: 17.2
